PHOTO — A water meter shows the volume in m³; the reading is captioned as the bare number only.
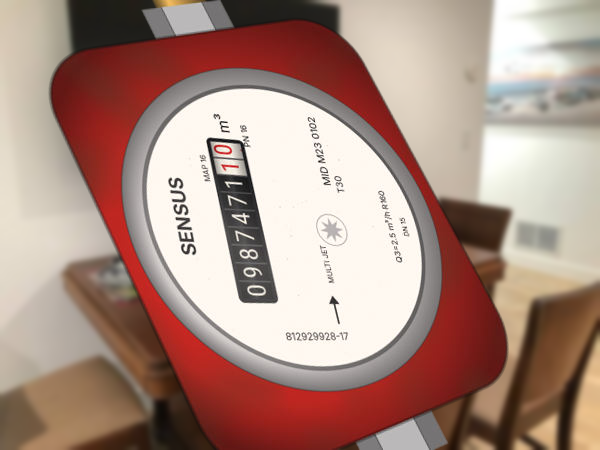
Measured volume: 987471.10
